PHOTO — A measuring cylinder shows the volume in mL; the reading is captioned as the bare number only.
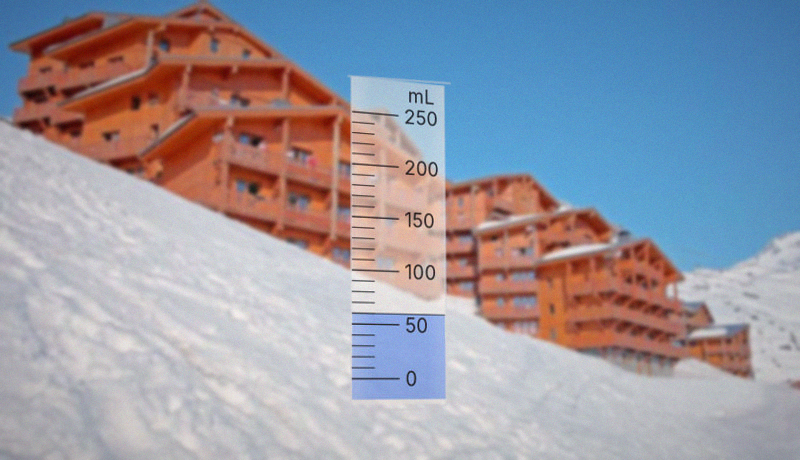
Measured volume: 60
